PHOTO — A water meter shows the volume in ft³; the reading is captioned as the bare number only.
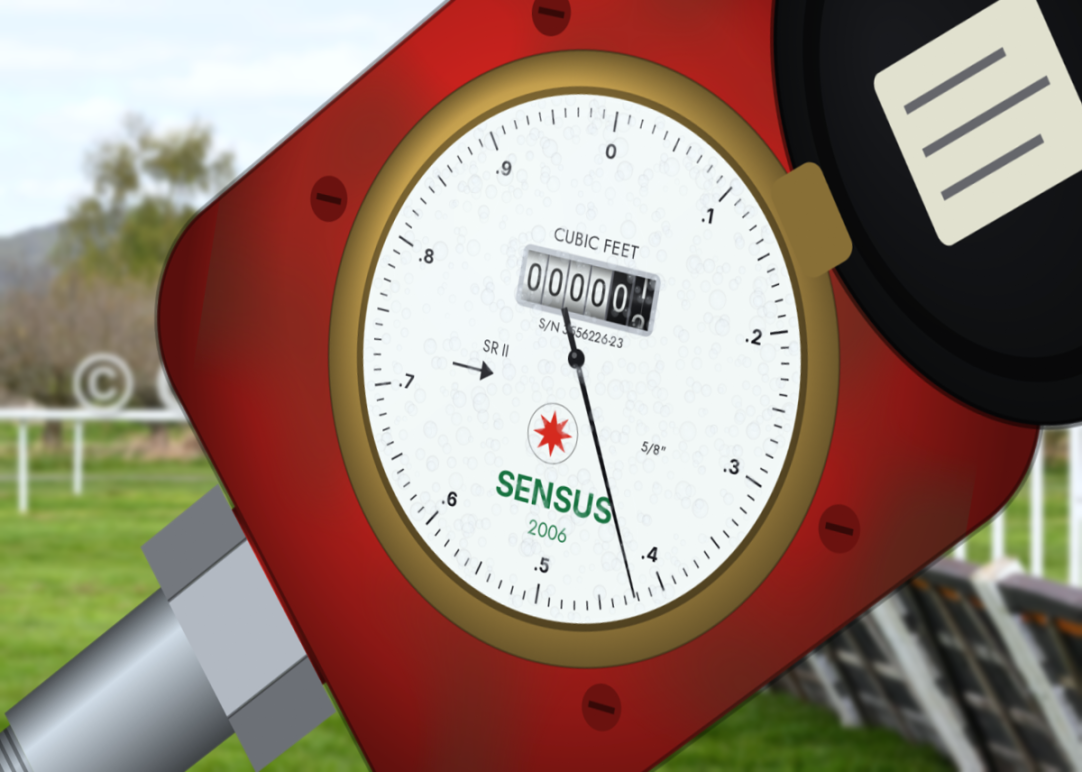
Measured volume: 1.42
